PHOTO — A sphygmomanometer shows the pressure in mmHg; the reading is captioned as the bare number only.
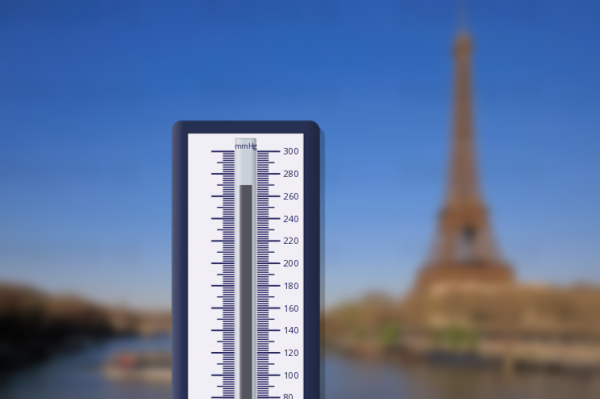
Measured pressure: 270
